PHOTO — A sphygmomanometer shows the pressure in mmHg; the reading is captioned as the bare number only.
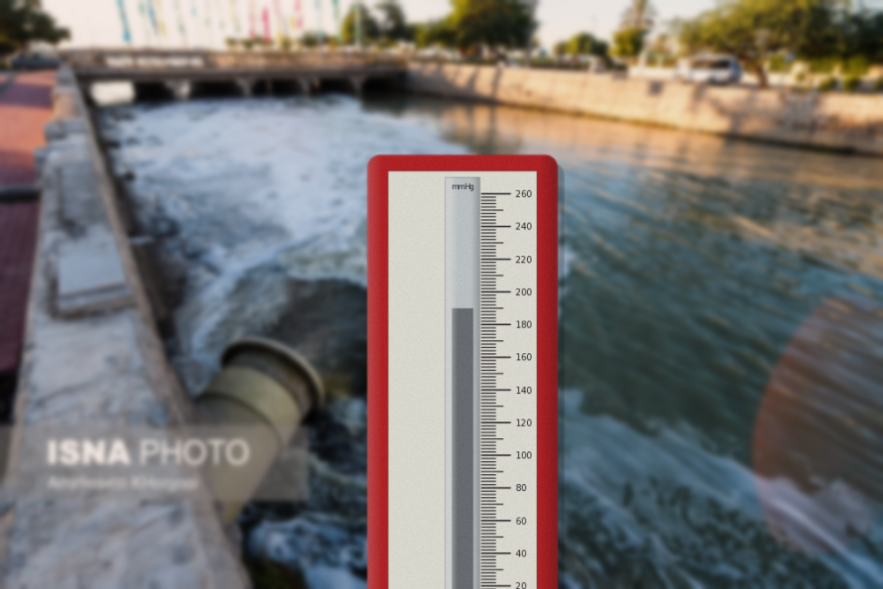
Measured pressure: 190
